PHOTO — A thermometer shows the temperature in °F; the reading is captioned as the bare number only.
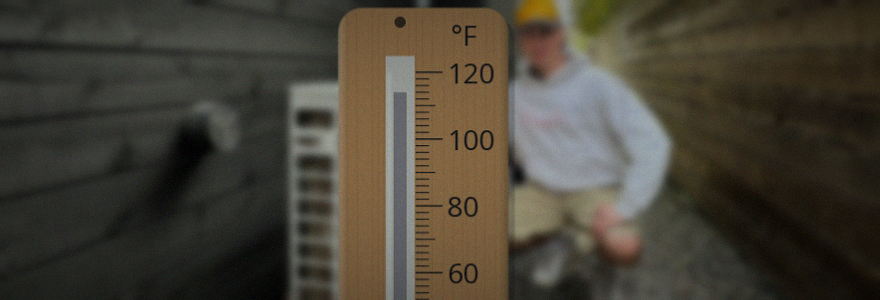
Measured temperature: 114
